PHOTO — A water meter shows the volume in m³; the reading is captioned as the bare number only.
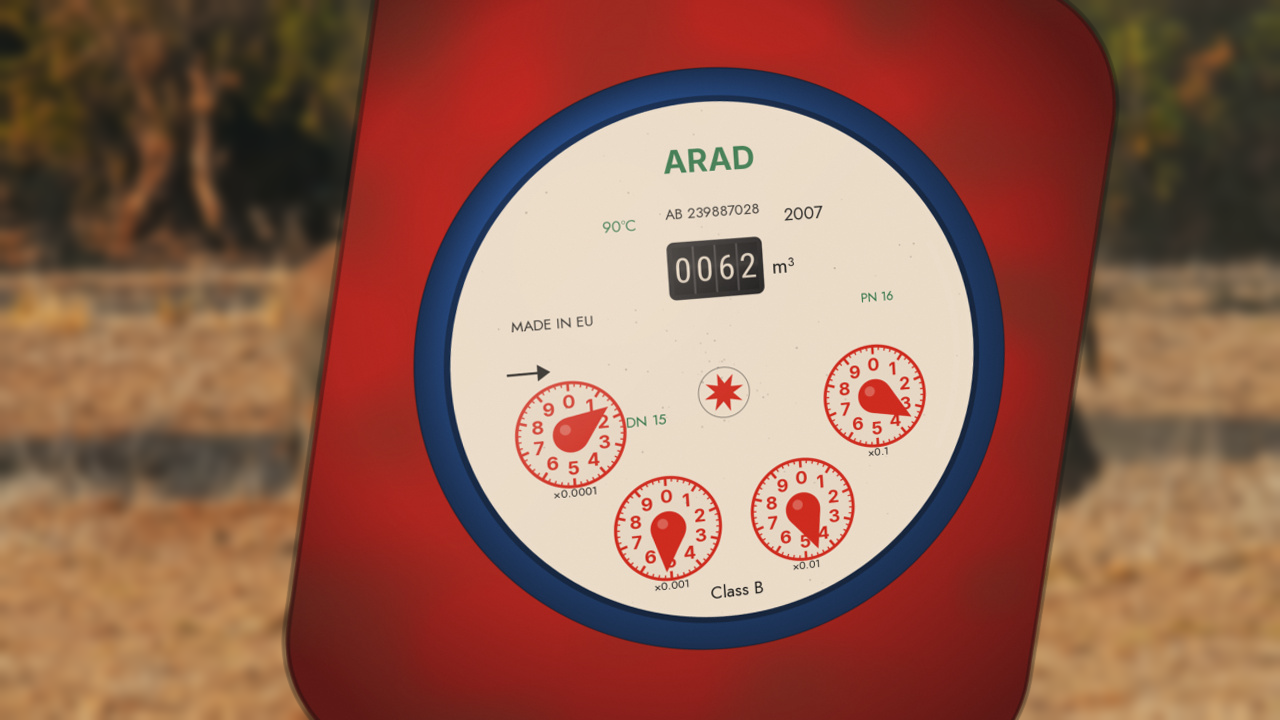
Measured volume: 62.3451
